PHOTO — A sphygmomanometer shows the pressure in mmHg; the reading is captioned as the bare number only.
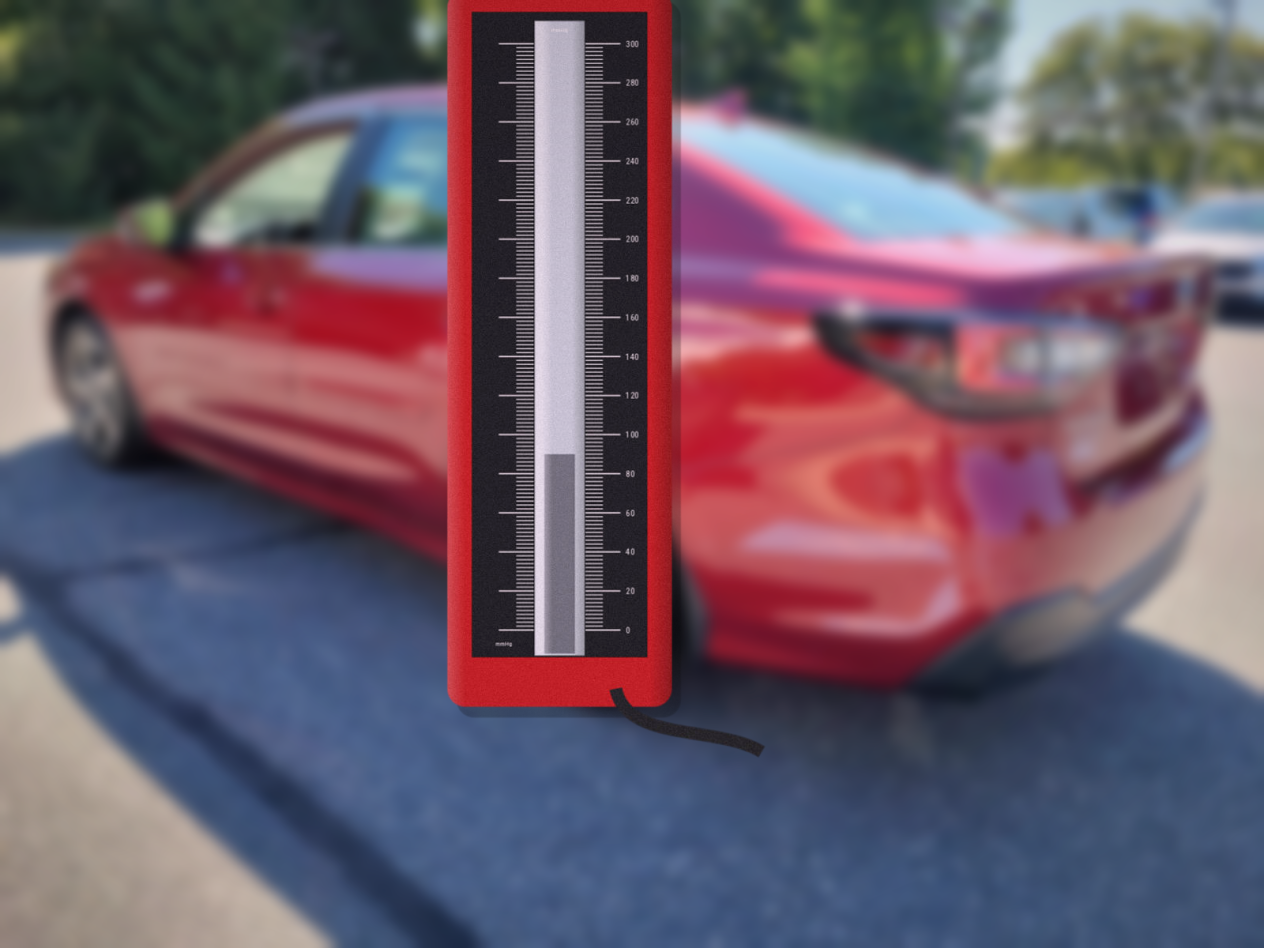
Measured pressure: 90
